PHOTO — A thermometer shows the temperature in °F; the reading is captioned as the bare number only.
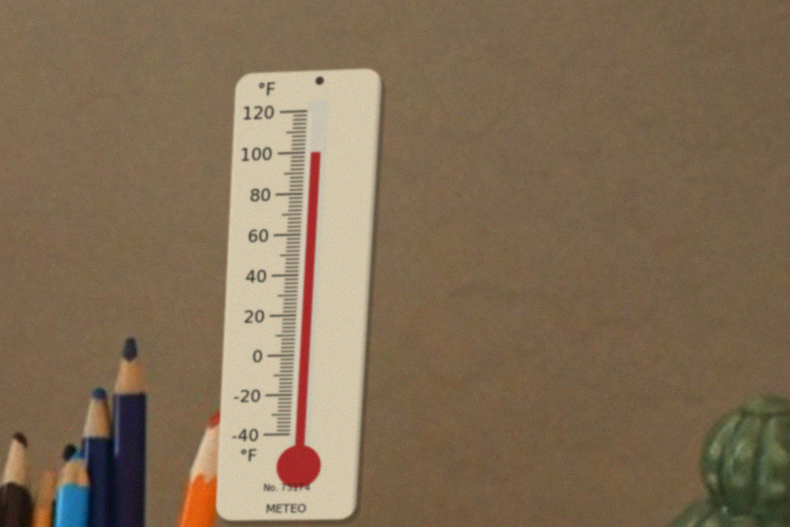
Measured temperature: 100
